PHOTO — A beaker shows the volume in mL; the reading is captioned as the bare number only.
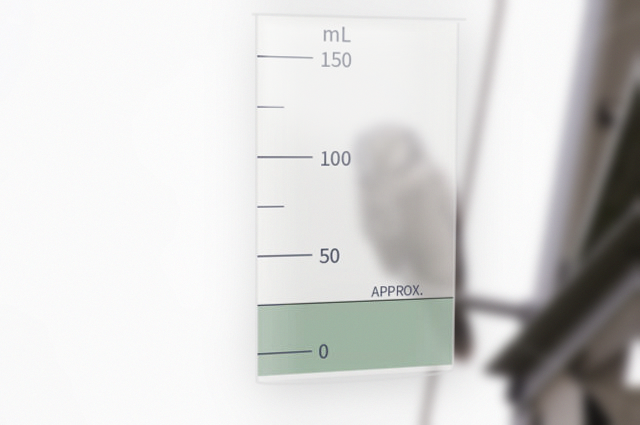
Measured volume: 25
